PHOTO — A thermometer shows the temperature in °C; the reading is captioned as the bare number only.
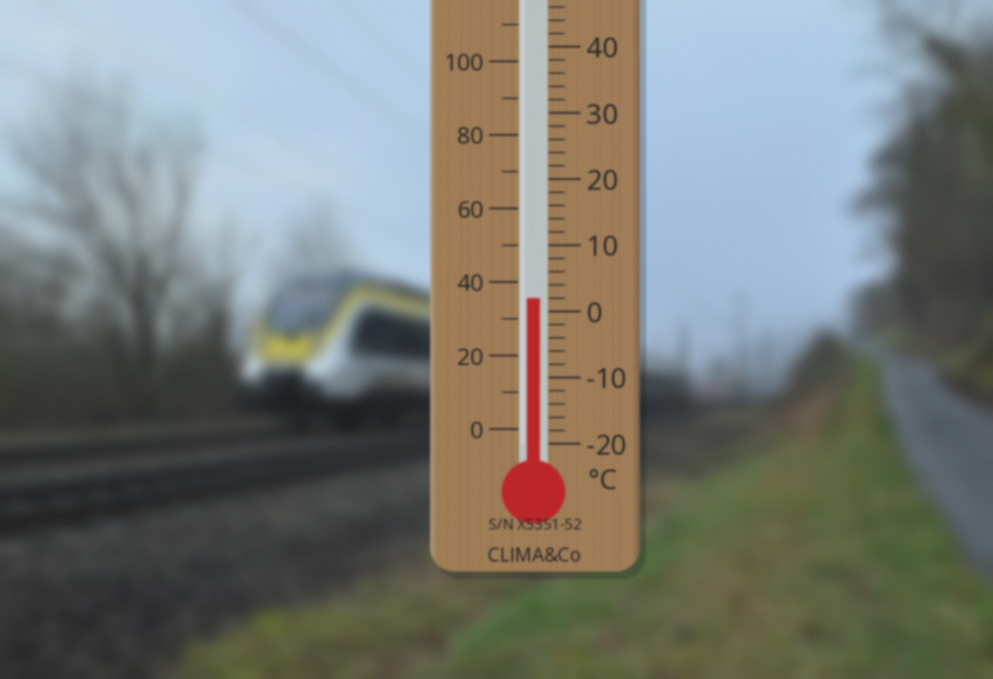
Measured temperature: 2
